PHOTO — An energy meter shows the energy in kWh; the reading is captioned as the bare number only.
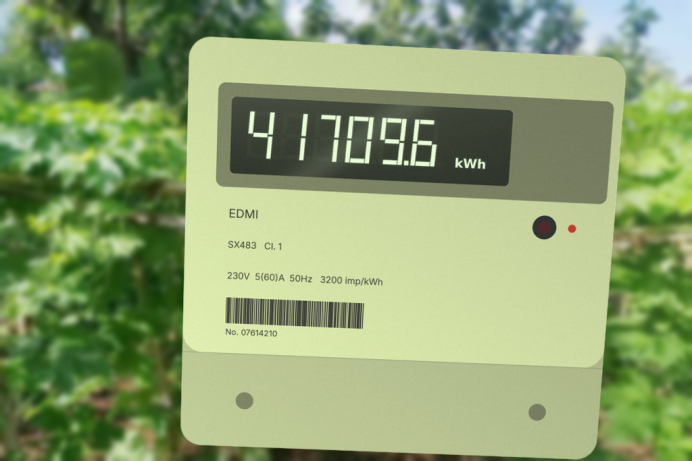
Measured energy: 41709.6
